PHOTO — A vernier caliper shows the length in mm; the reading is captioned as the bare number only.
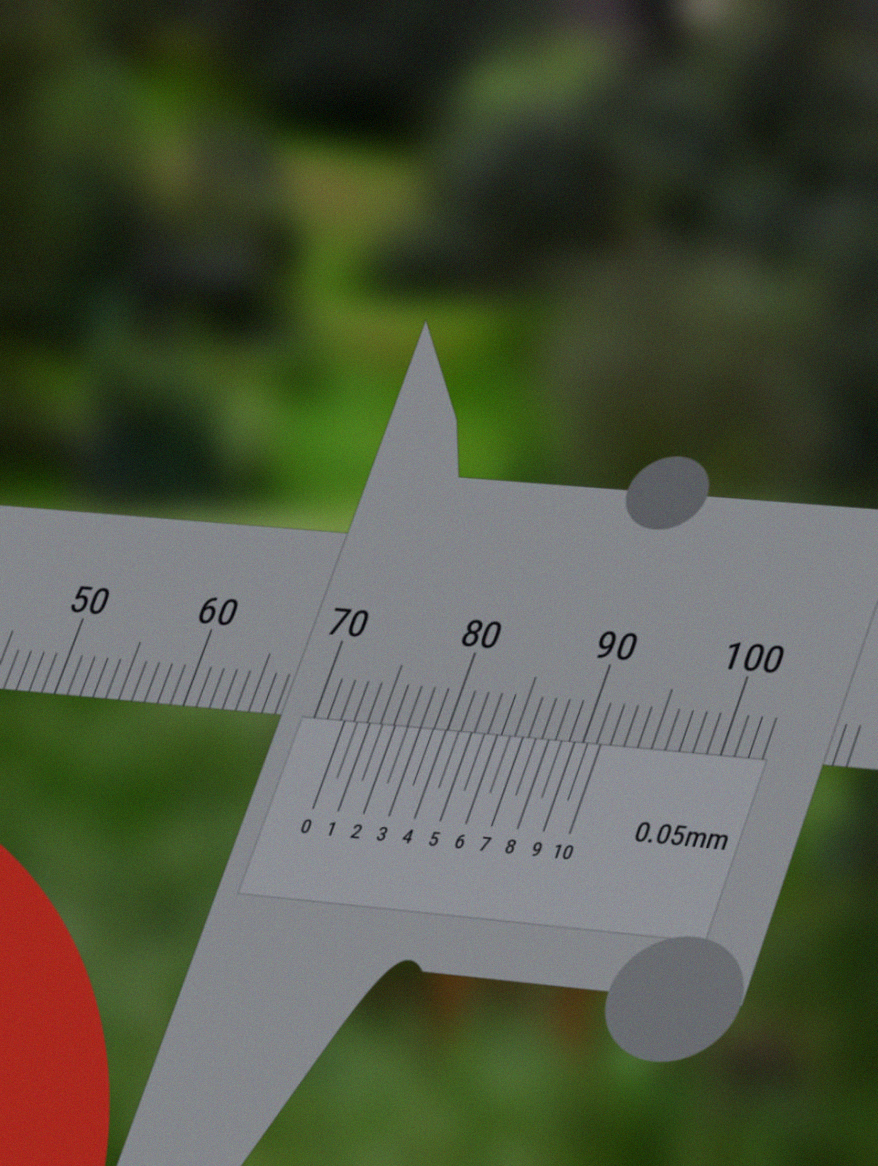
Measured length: 72.3
